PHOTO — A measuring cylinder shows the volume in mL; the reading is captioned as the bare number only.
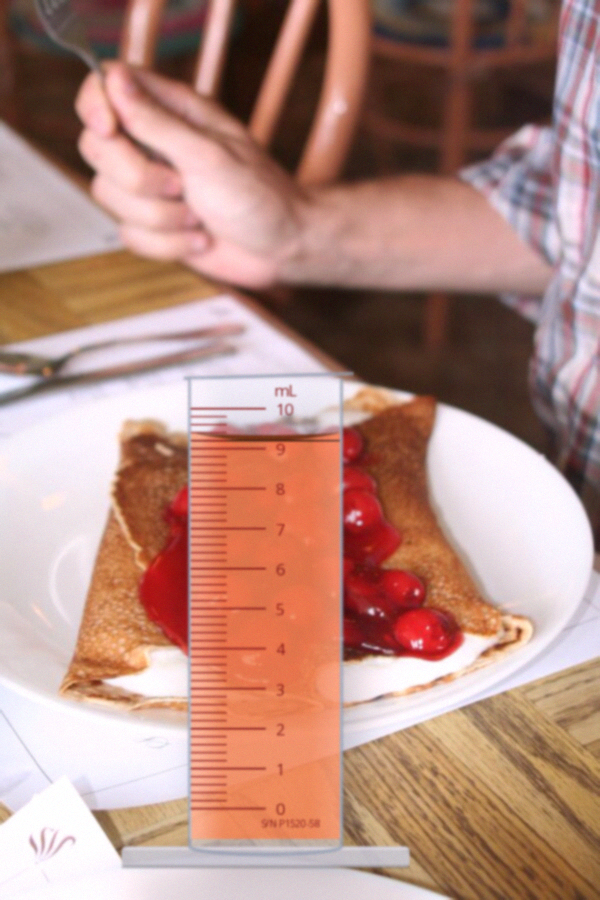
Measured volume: 9.2
